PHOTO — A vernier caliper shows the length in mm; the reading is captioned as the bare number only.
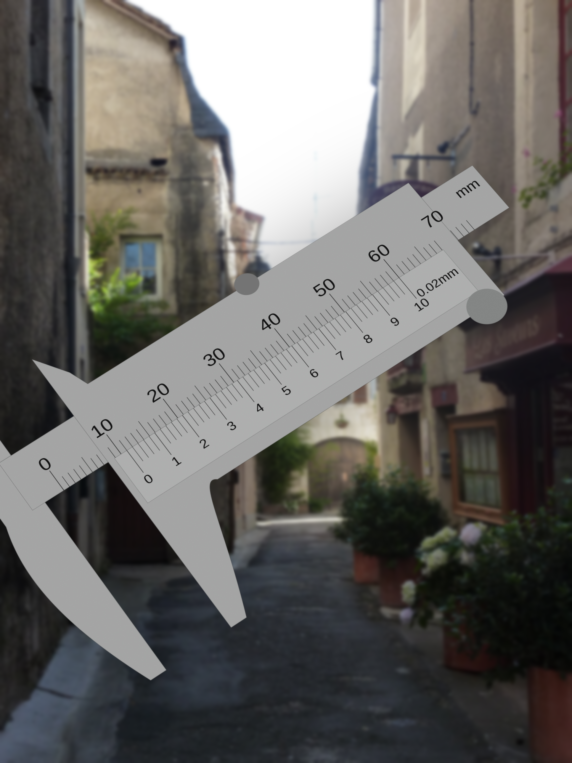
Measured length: 11.0
